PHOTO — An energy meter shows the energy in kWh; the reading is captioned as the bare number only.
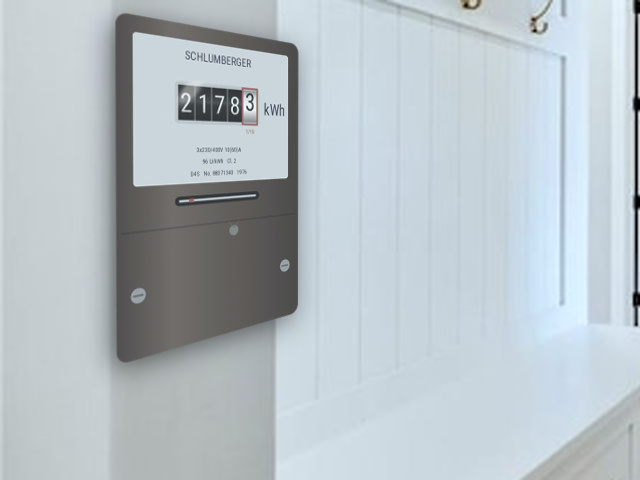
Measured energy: 2178.3
